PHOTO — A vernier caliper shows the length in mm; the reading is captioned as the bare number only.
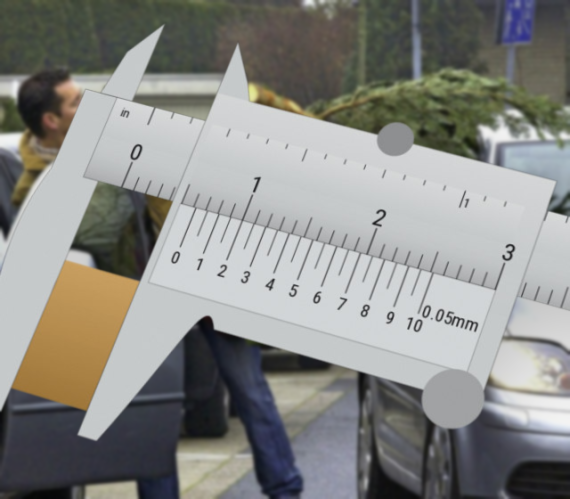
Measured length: 6.2
